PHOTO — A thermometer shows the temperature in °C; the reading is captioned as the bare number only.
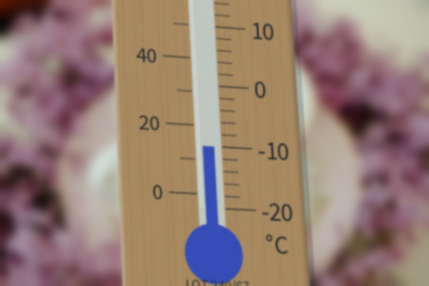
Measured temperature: -10
